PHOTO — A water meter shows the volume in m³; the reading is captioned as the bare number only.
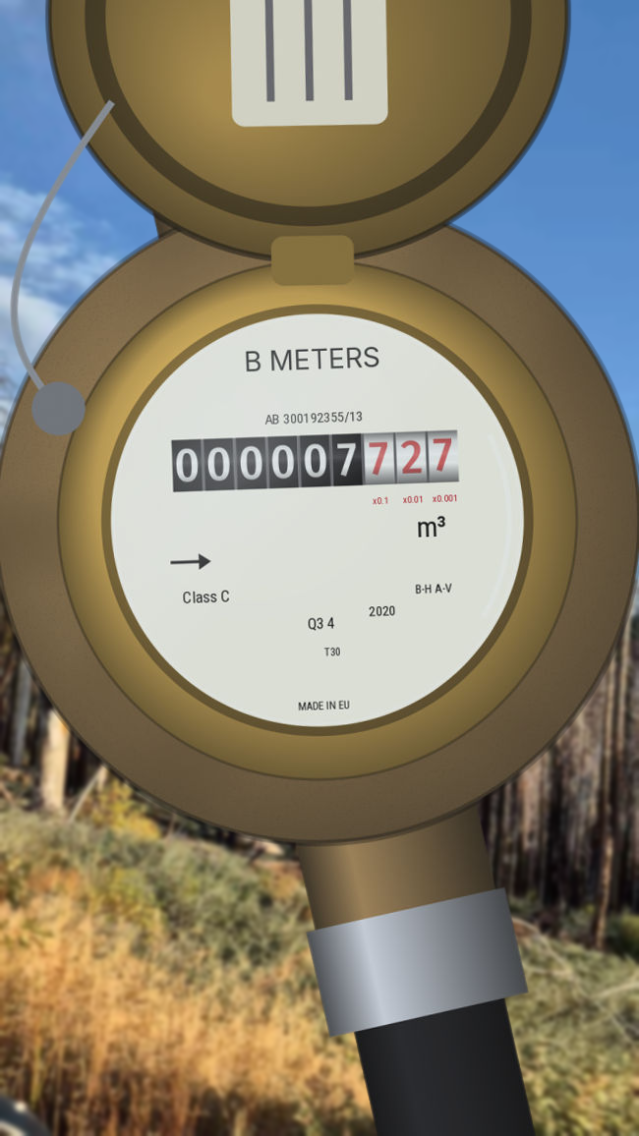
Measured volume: 7.727
